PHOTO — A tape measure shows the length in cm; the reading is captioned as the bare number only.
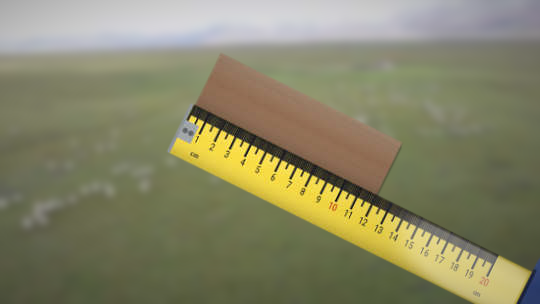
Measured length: 12
